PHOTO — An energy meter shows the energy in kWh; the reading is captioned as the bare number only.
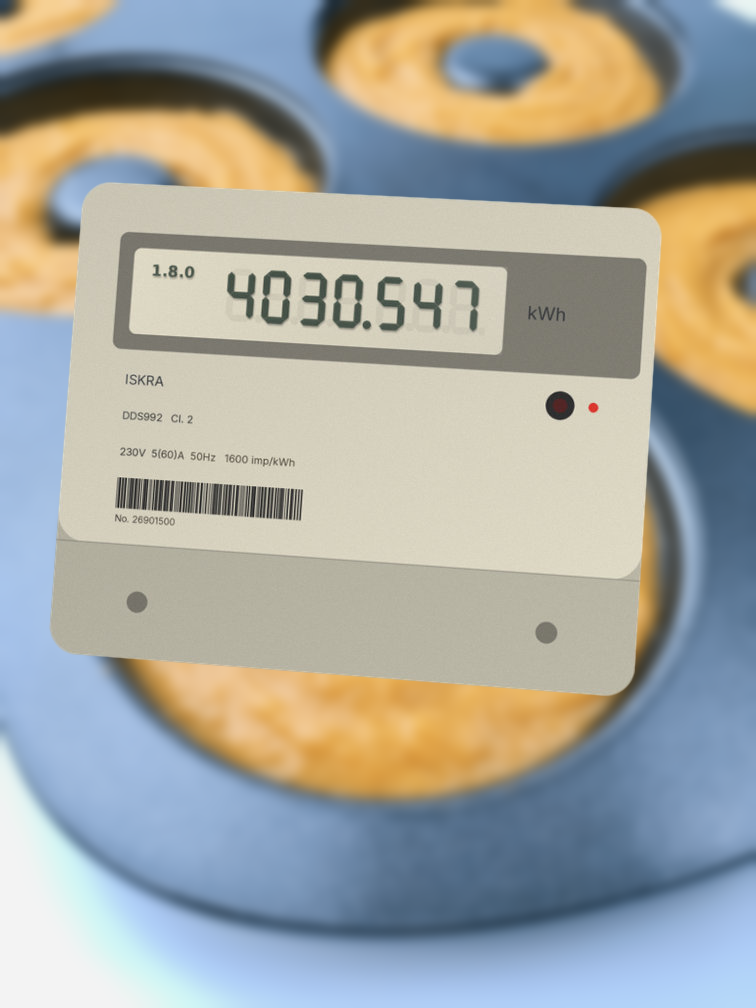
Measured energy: 4030.547
